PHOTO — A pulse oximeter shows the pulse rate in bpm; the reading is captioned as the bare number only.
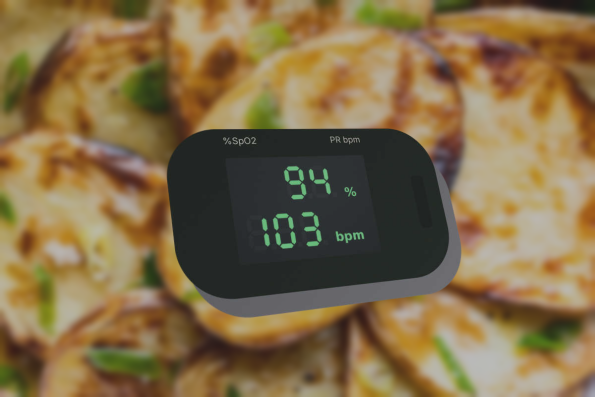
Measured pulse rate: 103
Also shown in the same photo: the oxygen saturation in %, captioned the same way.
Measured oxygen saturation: 94
